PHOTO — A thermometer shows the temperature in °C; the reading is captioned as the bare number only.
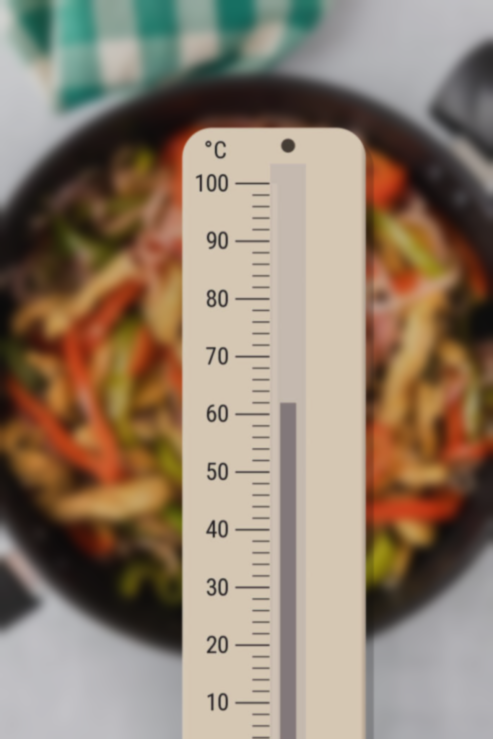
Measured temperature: 62
